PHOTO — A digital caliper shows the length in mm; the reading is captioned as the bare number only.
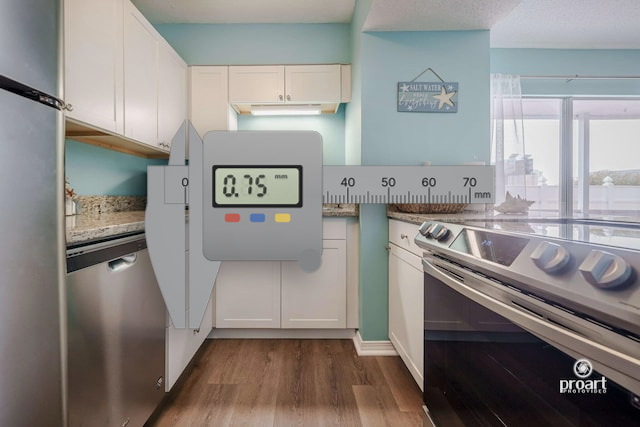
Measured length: 0.75
